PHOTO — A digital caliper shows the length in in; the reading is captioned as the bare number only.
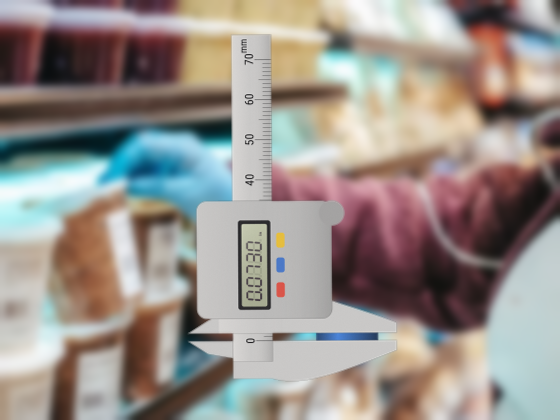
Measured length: 0.0730
